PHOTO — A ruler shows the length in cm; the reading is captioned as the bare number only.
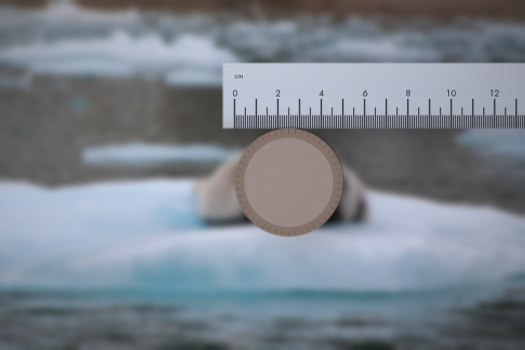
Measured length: 5
